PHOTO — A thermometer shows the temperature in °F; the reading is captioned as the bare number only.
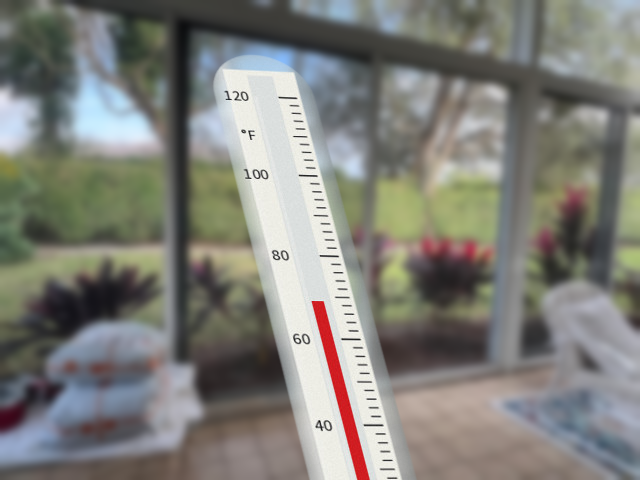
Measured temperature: 69
